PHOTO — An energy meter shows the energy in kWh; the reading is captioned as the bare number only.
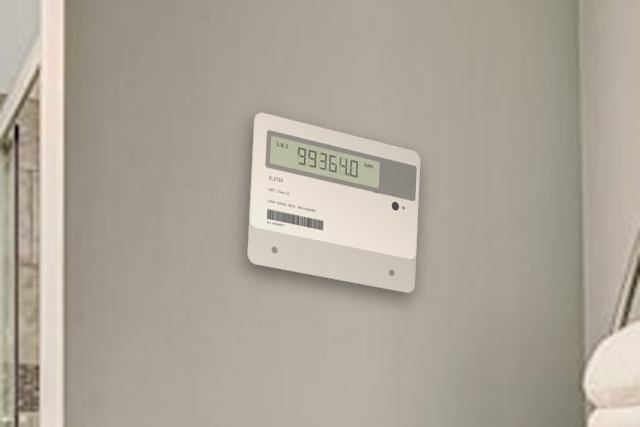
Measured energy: 99364.0
